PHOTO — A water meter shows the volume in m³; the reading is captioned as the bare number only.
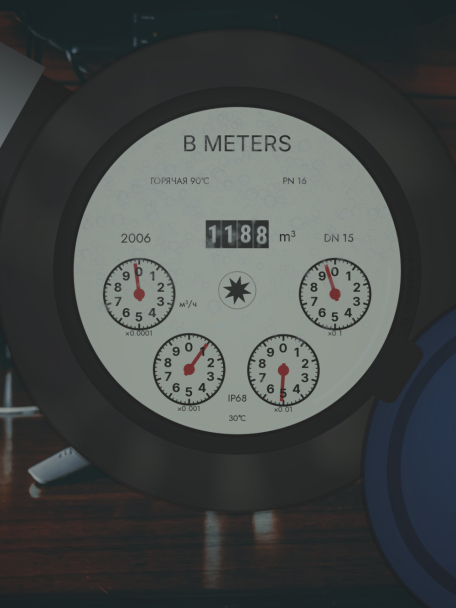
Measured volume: 1187.9509
